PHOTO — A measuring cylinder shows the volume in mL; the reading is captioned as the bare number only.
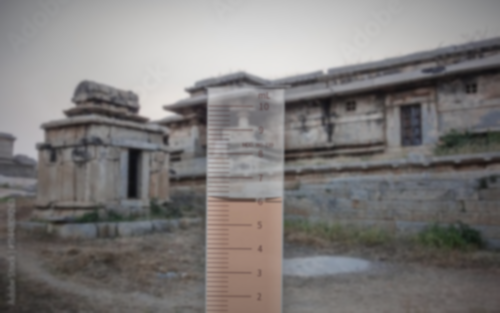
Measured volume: 6
